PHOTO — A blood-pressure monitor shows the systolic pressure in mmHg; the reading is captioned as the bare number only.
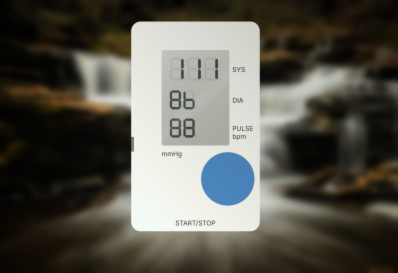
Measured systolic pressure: 111
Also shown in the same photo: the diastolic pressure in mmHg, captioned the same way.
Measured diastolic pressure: 86
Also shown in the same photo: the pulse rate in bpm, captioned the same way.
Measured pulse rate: 88
